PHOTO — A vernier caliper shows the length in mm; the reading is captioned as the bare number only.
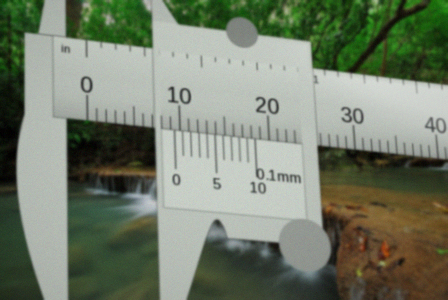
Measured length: 9.4
